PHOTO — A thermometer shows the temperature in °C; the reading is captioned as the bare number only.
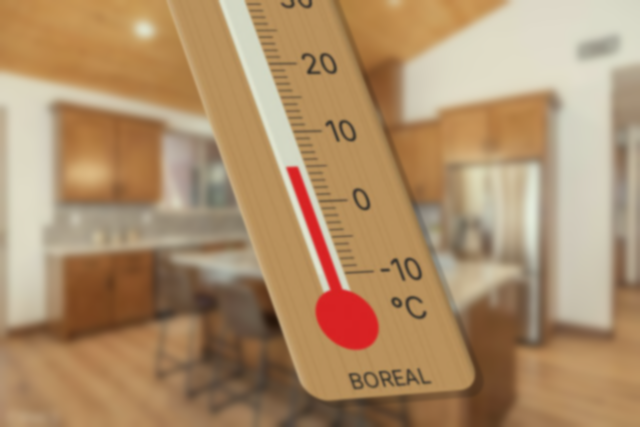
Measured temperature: 5
